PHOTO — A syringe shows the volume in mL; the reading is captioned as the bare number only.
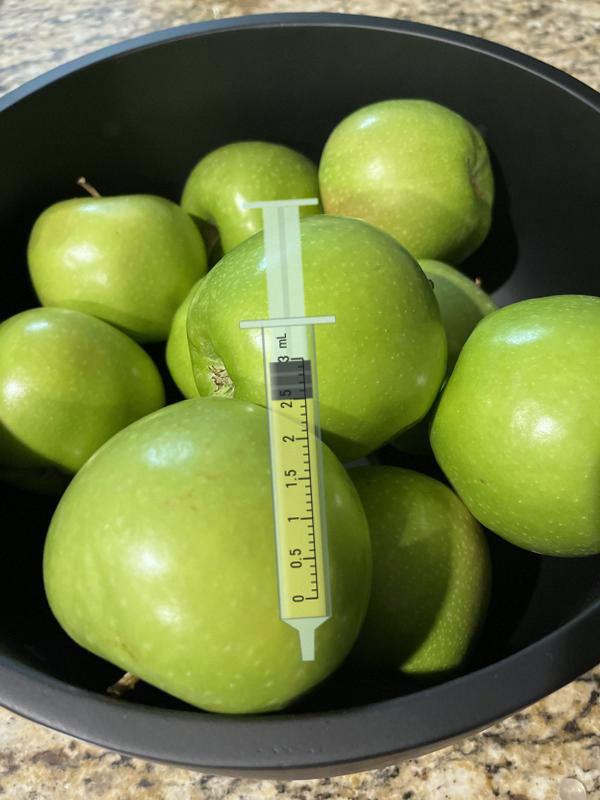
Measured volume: 2.5
